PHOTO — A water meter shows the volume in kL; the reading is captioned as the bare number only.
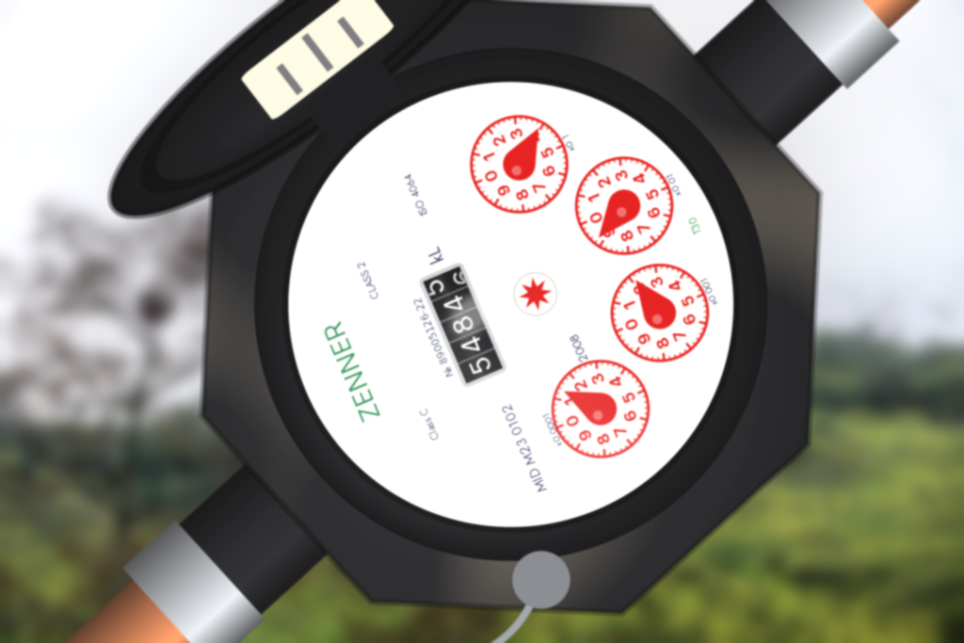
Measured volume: 54845.3921
